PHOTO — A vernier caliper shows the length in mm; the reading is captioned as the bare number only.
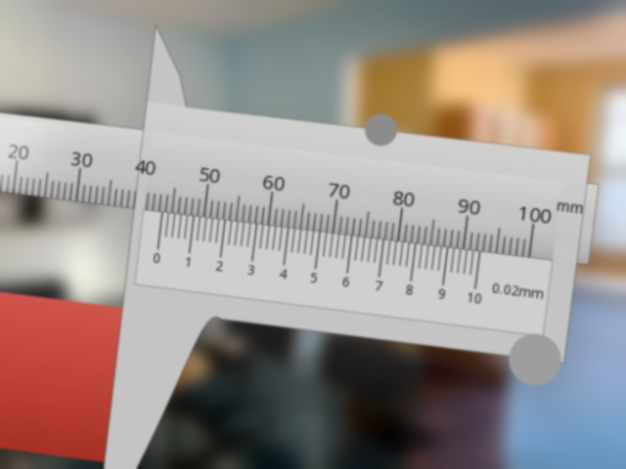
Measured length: 43.5
